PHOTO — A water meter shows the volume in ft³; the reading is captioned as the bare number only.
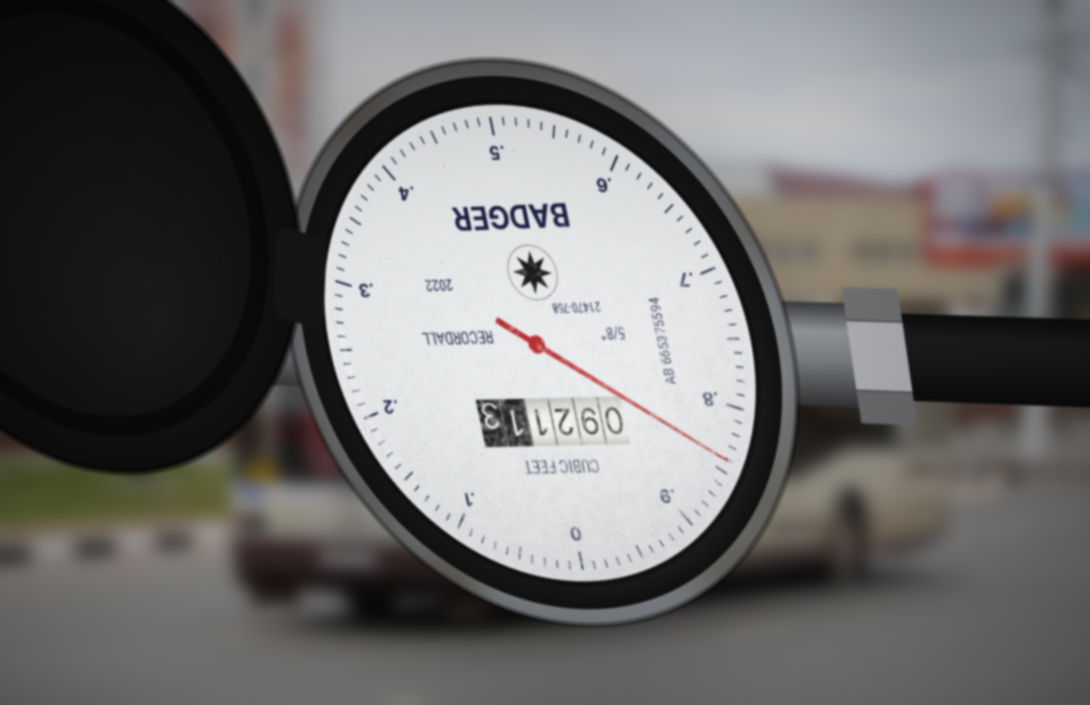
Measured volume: 92112.84
